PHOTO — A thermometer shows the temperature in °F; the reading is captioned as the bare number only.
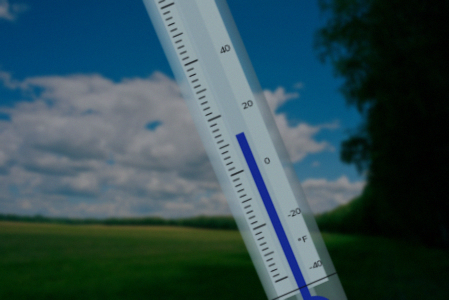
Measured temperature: 12
